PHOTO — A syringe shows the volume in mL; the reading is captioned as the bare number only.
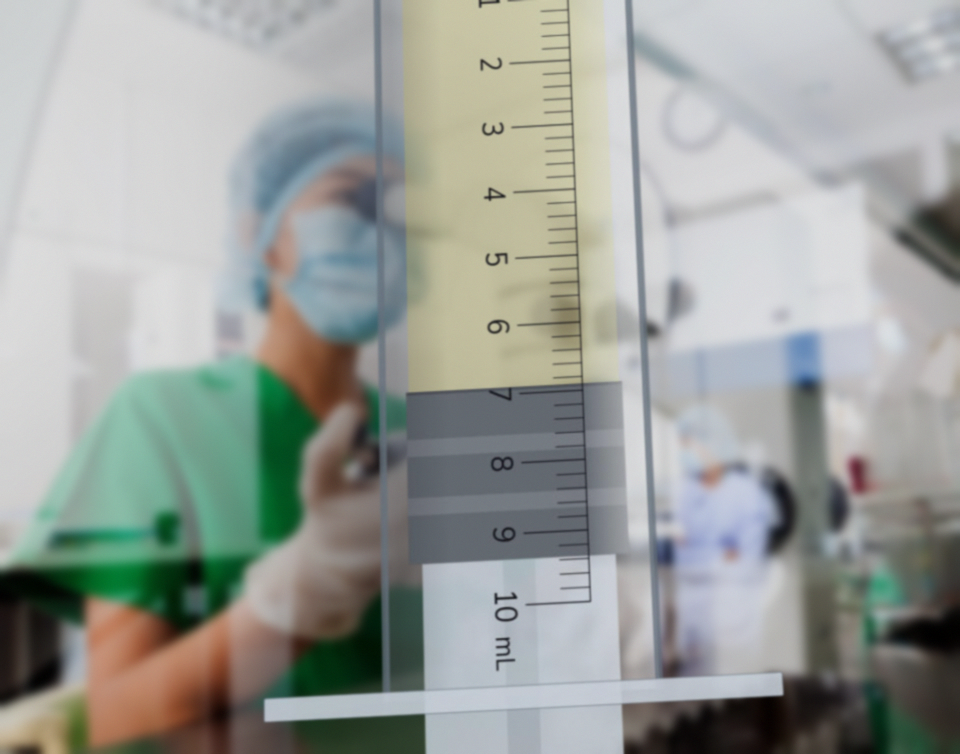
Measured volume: 6.9
